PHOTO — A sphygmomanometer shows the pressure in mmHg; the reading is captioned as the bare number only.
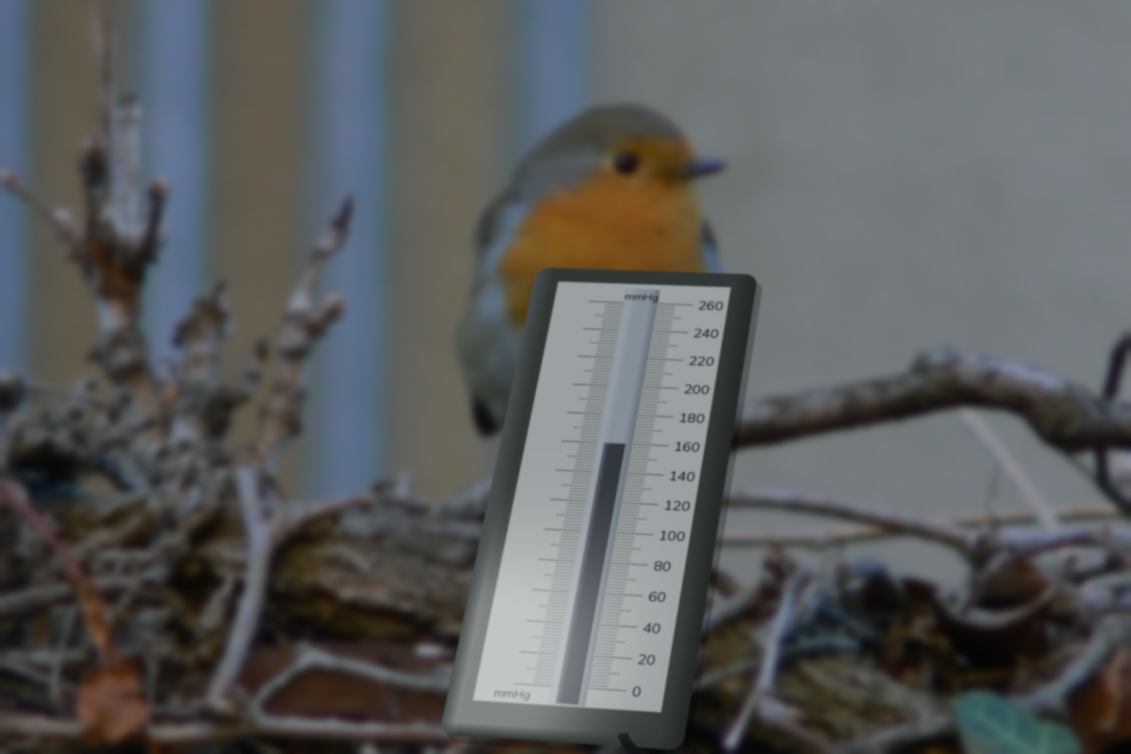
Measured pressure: 160
